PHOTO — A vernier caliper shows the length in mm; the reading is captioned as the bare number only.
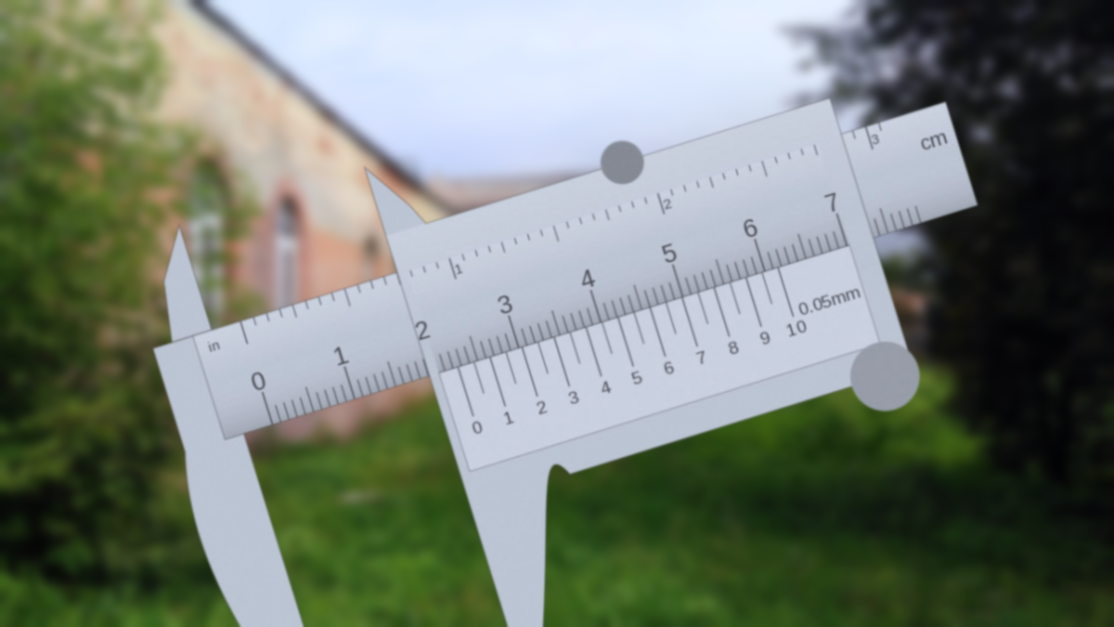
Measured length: 22.6
